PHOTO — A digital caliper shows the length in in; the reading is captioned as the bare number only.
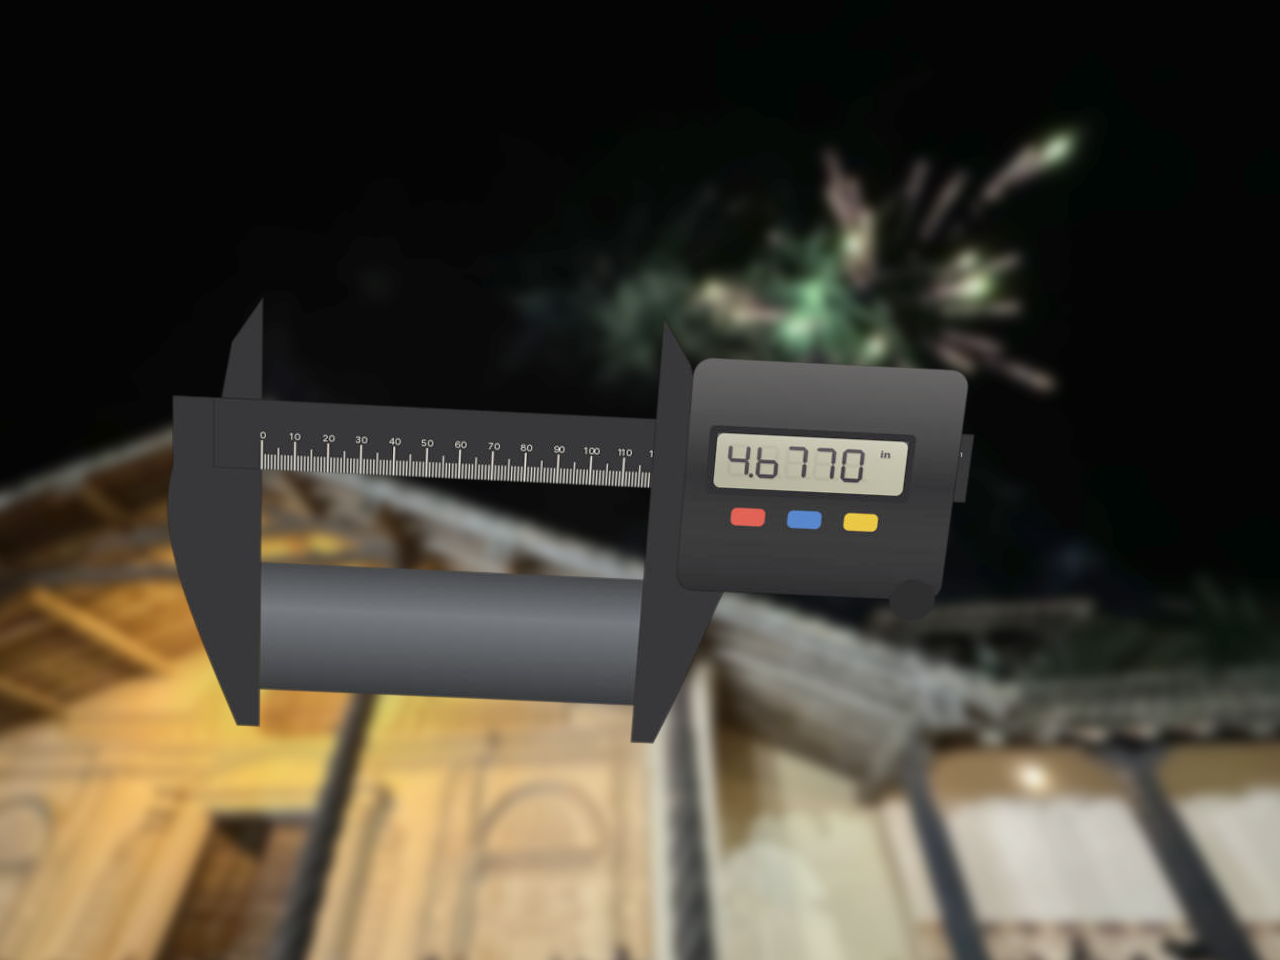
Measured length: 4.6770
